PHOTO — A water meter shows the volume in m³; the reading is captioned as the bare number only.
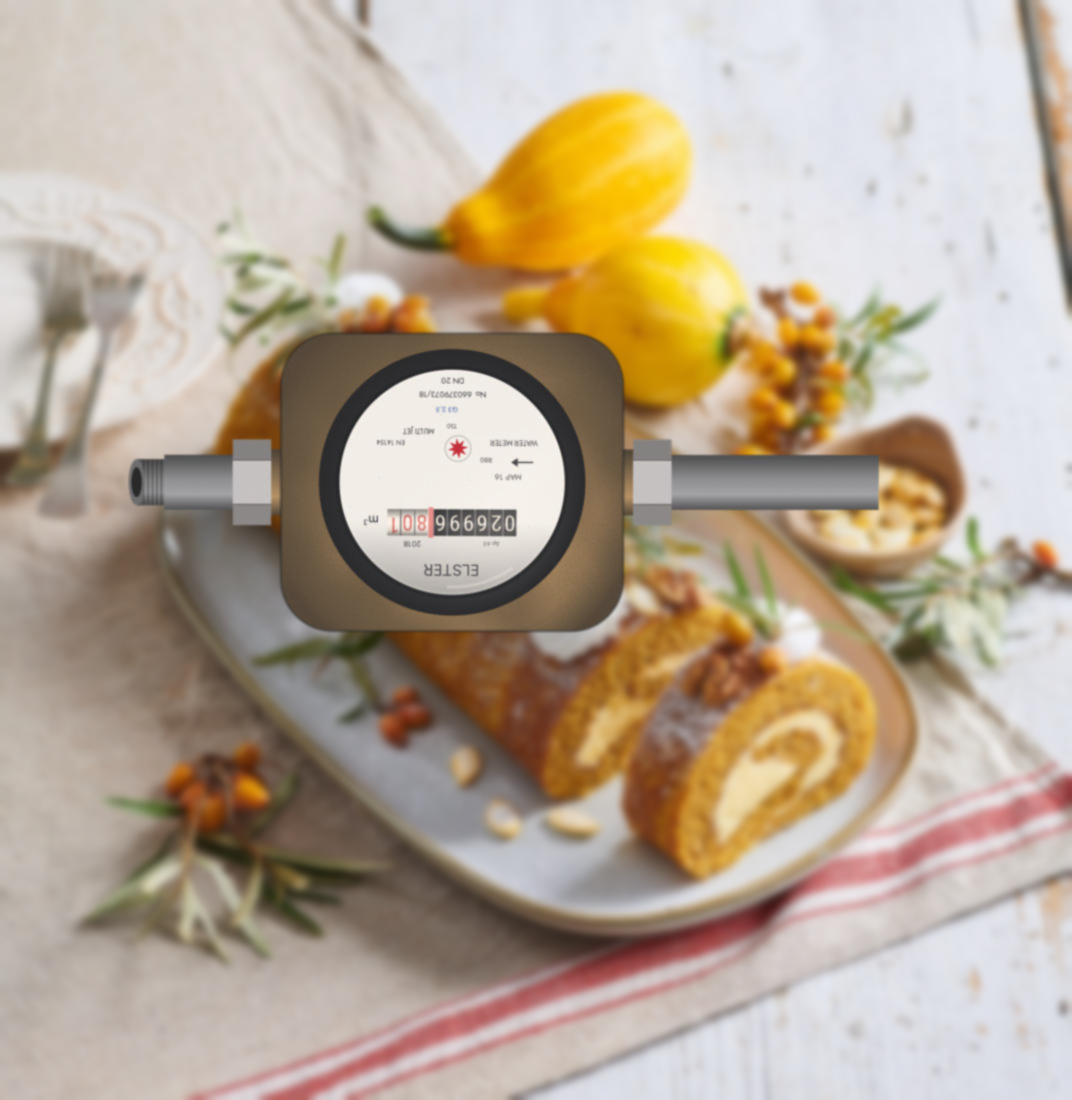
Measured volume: 26996.801
